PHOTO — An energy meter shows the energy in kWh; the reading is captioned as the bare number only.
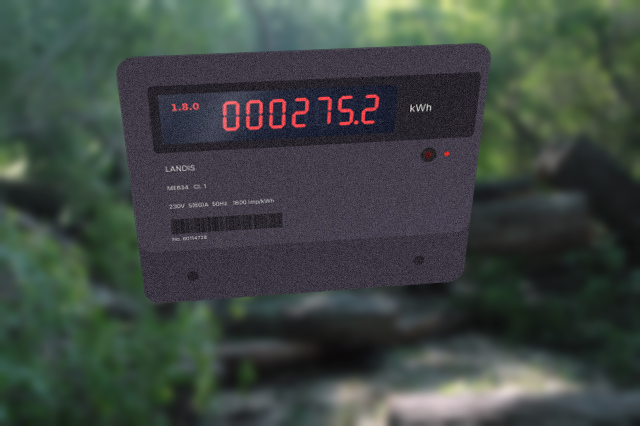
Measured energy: 275.2
